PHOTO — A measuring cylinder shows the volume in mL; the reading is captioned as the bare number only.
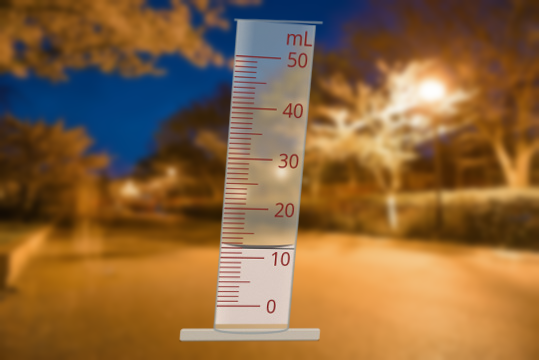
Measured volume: 12
